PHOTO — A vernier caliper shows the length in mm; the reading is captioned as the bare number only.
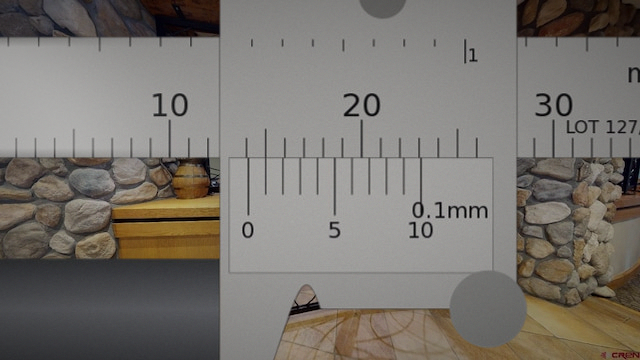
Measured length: 14.1
